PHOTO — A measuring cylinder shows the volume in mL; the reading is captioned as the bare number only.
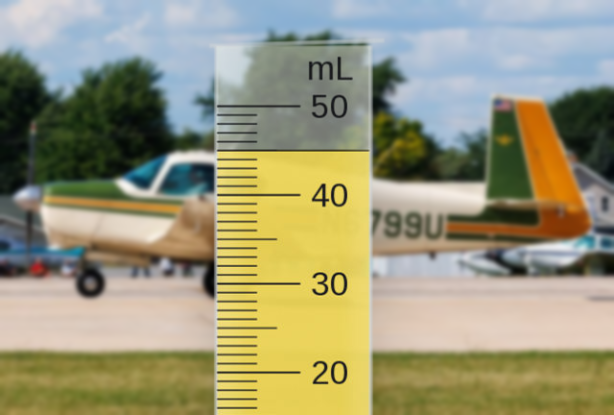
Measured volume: 45
